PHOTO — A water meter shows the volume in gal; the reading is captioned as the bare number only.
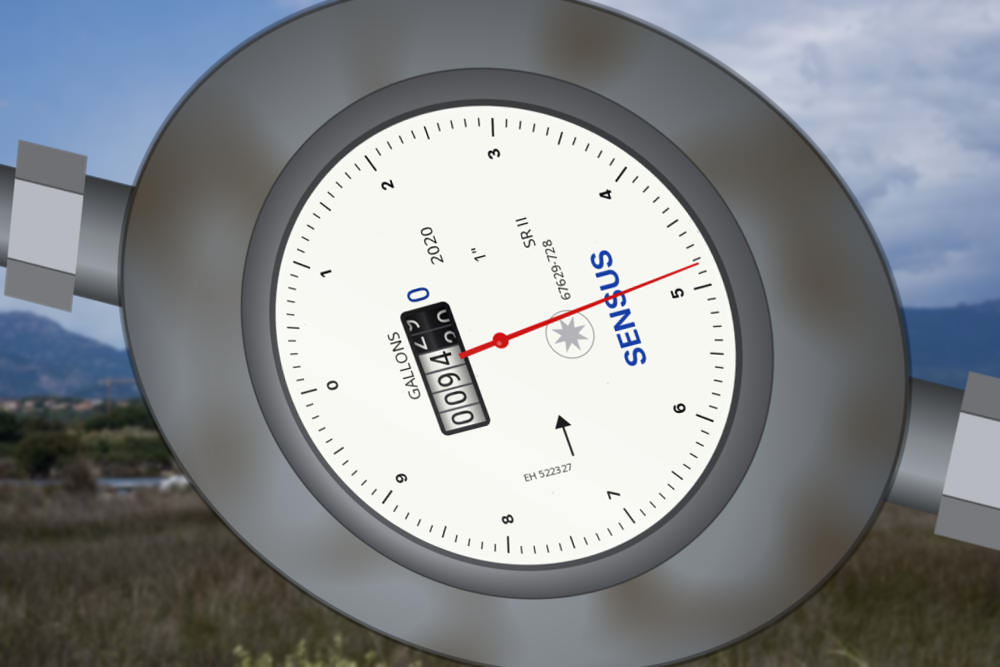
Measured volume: 94294.8
